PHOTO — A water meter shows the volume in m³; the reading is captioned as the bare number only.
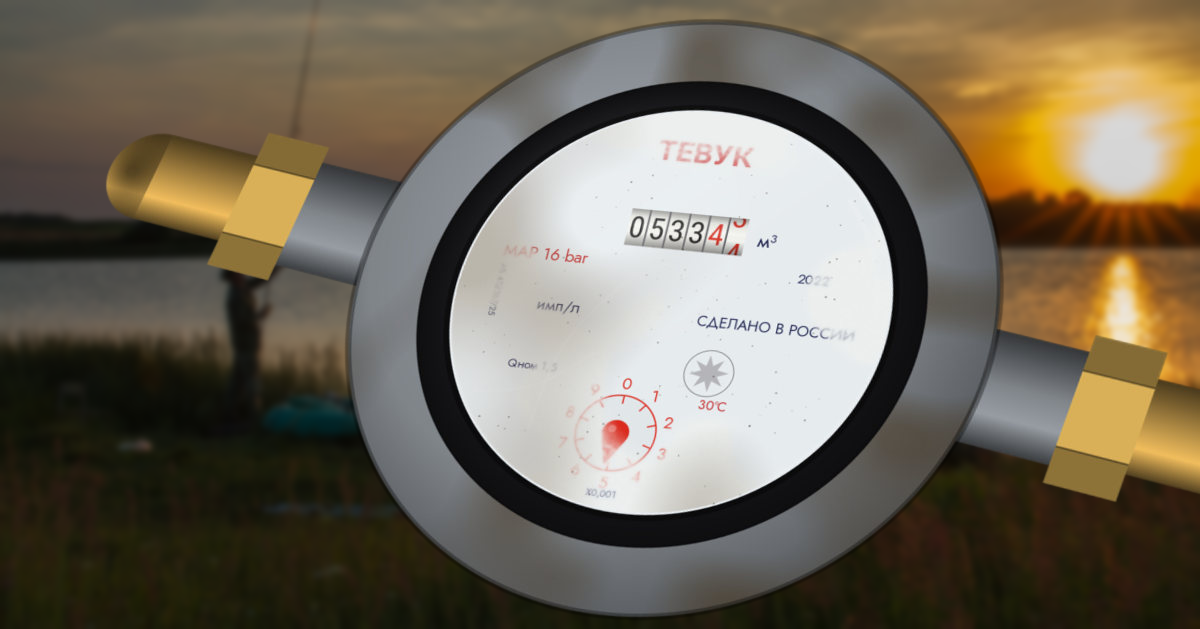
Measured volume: 533.435
